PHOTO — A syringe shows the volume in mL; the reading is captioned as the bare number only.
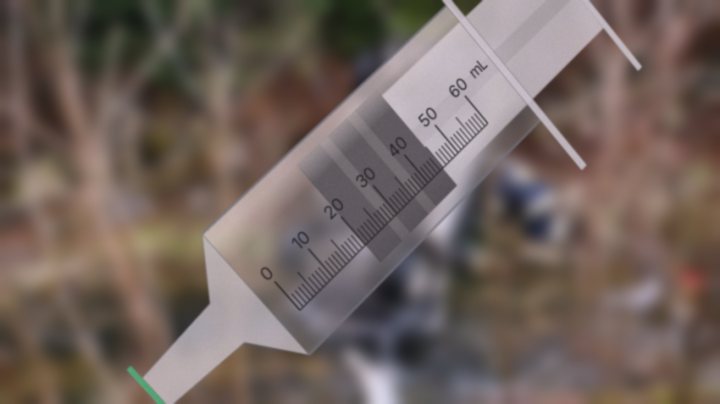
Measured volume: 20
